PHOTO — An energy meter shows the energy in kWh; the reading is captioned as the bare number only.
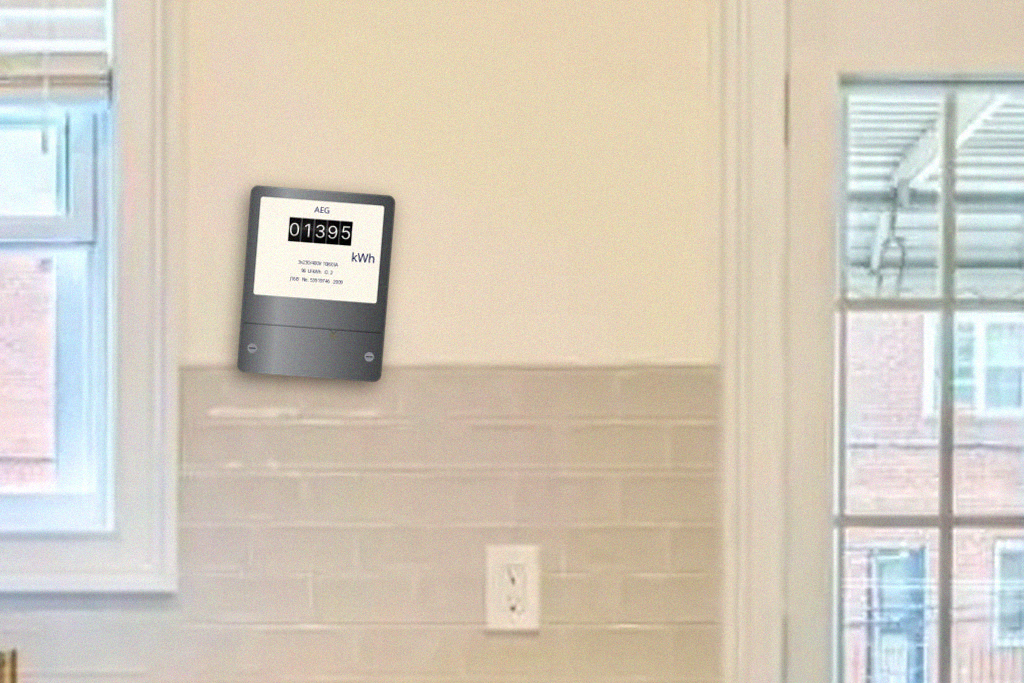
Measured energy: 1395
